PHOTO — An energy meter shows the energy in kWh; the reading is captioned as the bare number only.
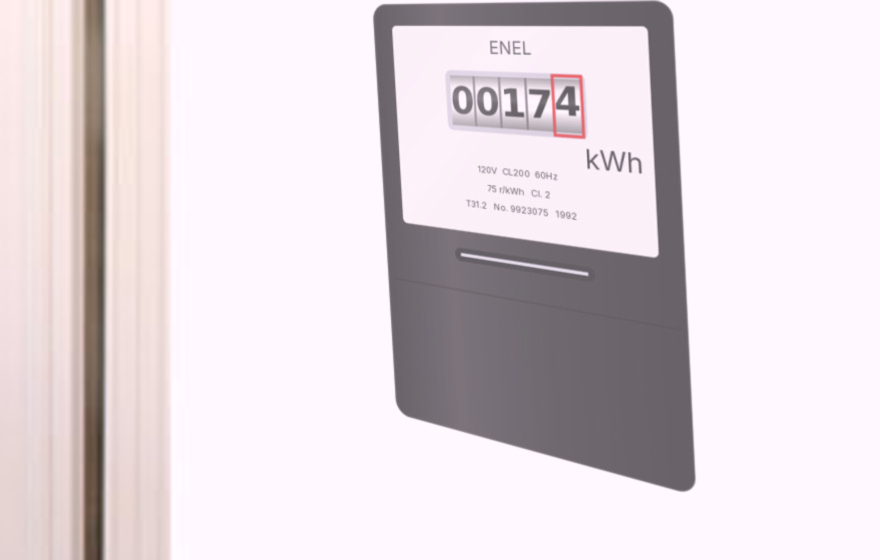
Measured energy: 17.4
